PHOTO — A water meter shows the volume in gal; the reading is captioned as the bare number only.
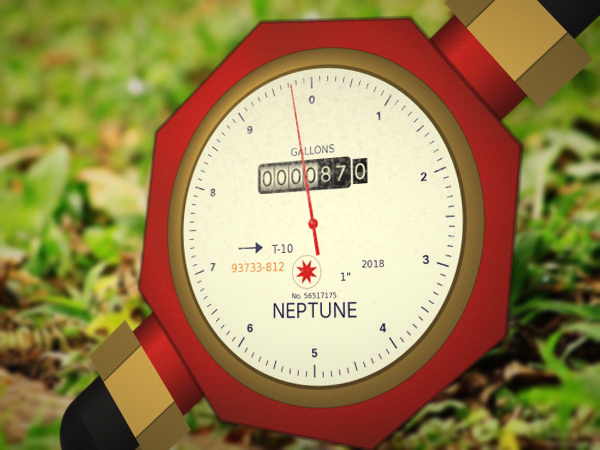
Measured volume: 869.7
